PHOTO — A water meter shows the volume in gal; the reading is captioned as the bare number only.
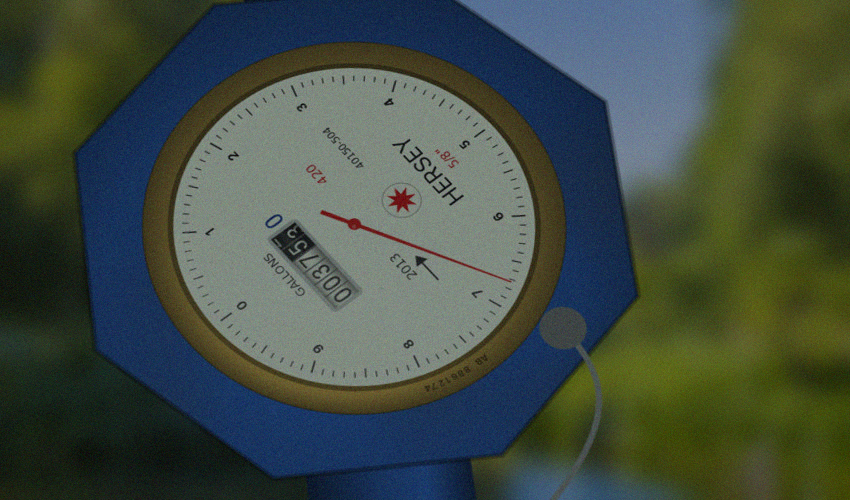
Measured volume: 37526.7
